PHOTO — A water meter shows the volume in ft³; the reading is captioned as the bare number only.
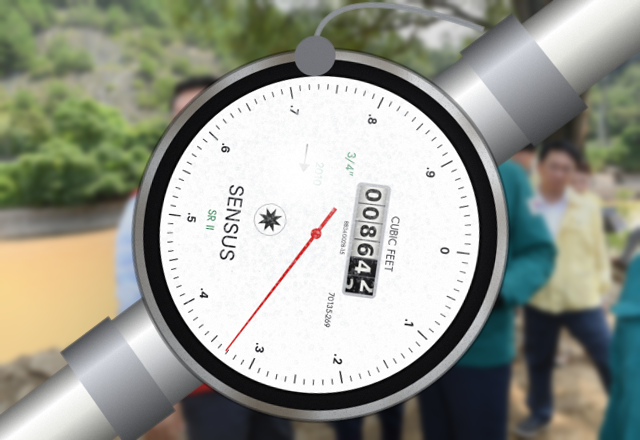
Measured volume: 8642.33
